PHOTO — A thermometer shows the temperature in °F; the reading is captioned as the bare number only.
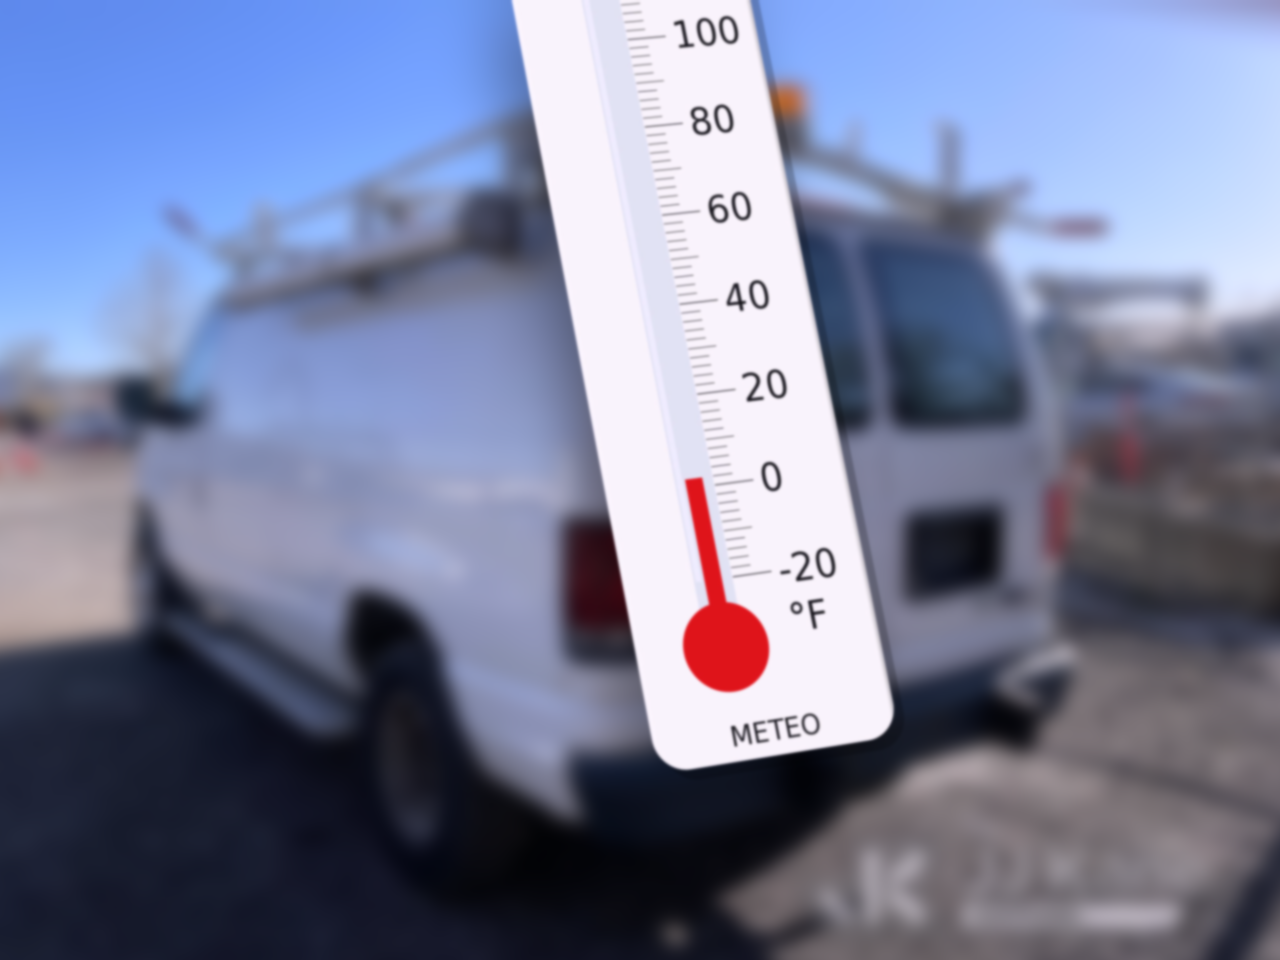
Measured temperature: 2
